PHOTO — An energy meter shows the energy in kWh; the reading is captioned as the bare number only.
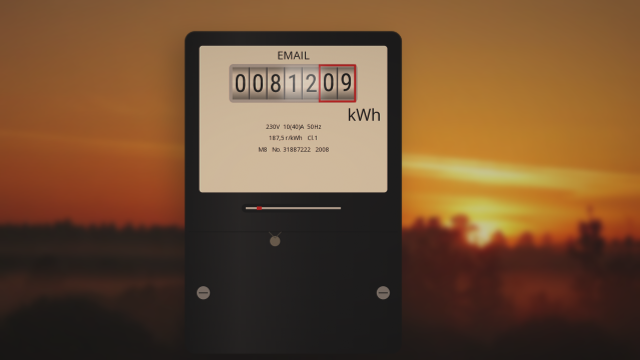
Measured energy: 812.09
